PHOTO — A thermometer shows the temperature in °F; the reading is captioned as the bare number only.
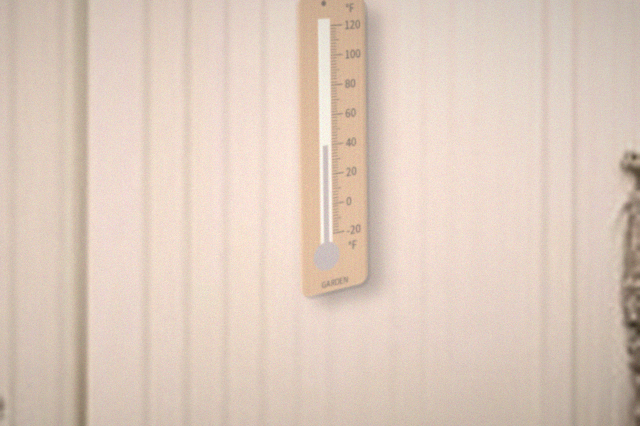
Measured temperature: 40
